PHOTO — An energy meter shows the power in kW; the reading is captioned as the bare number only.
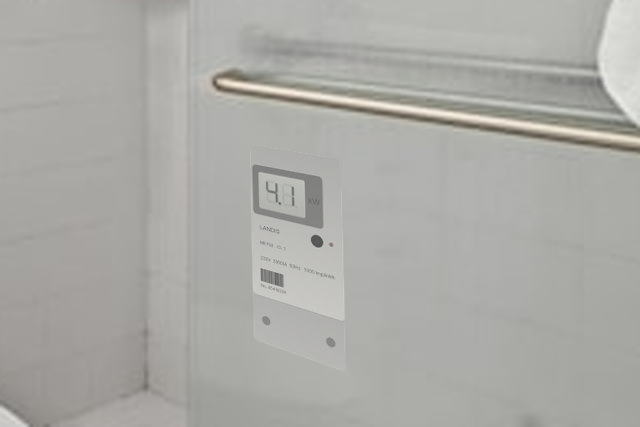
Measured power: 4.1
